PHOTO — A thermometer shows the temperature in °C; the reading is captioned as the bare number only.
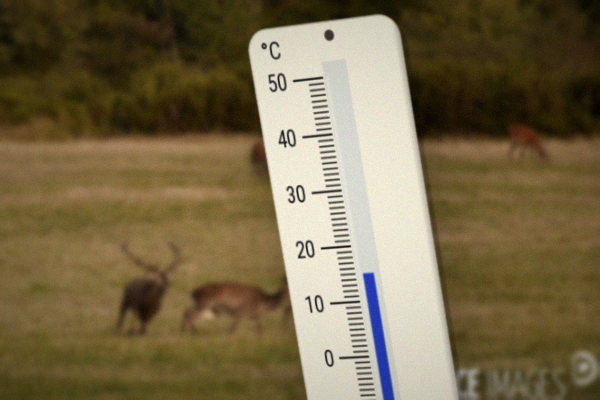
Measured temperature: 15
